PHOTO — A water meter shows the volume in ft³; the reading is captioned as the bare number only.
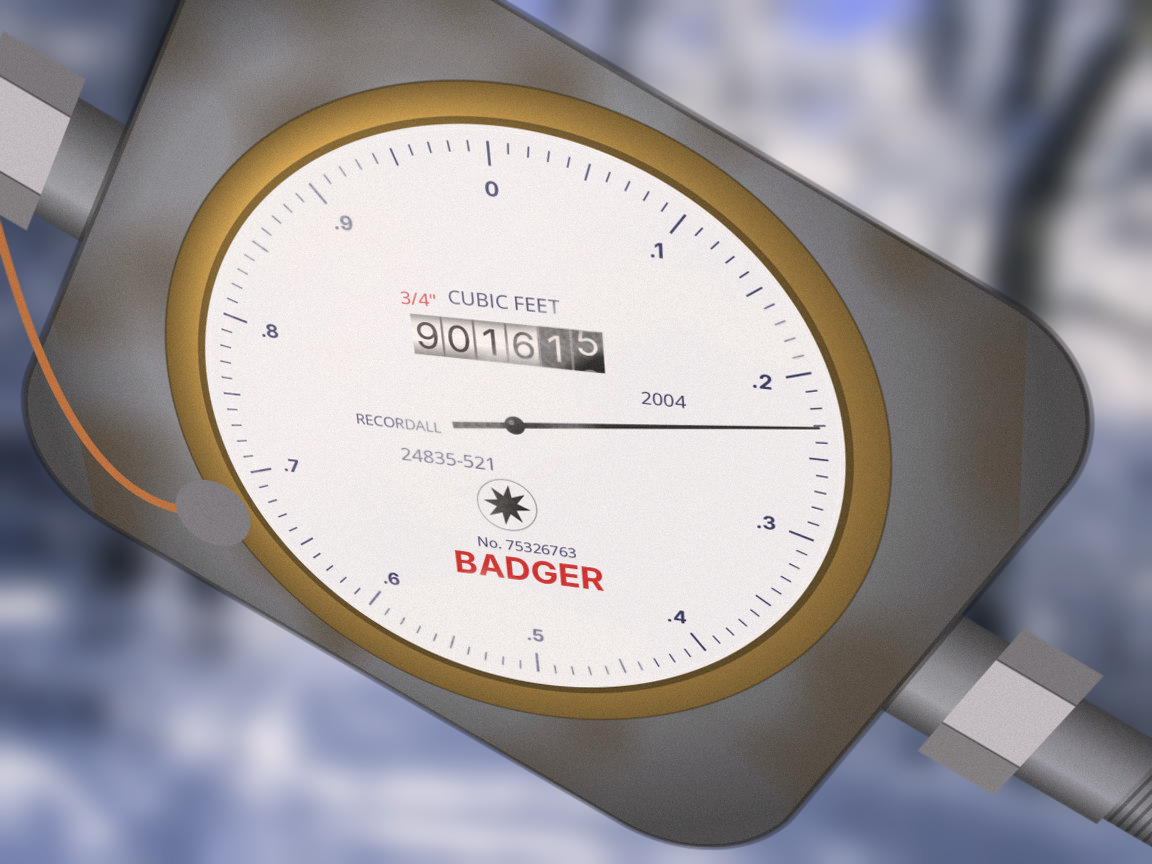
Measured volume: 901615.23
